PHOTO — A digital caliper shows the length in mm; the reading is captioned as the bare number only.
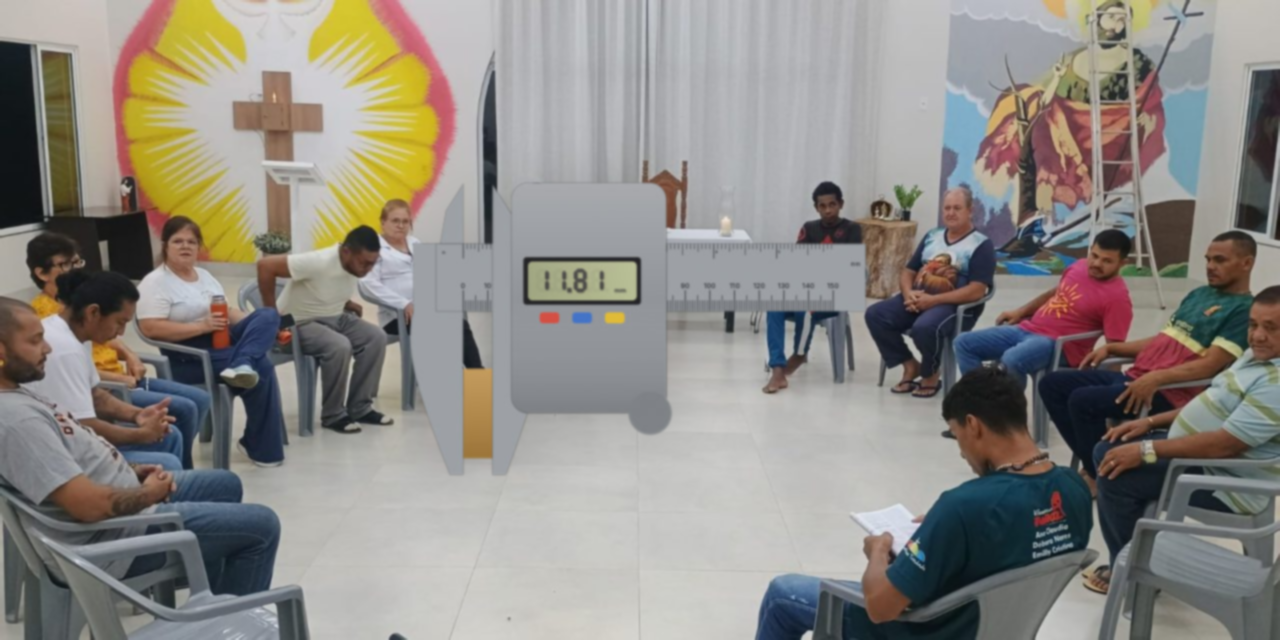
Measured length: 11.81
